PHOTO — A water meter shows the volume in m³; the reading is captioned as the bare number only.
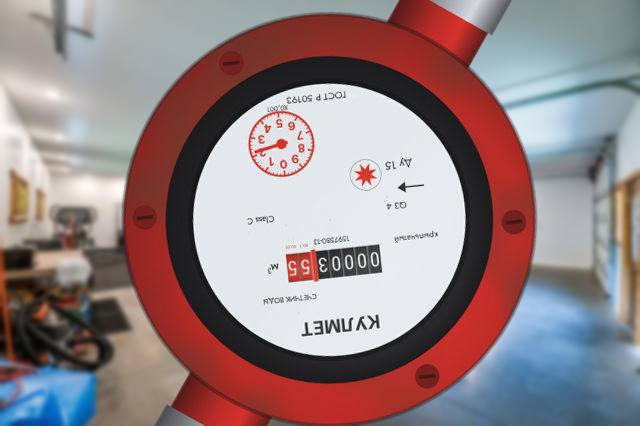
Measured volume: 3.552
